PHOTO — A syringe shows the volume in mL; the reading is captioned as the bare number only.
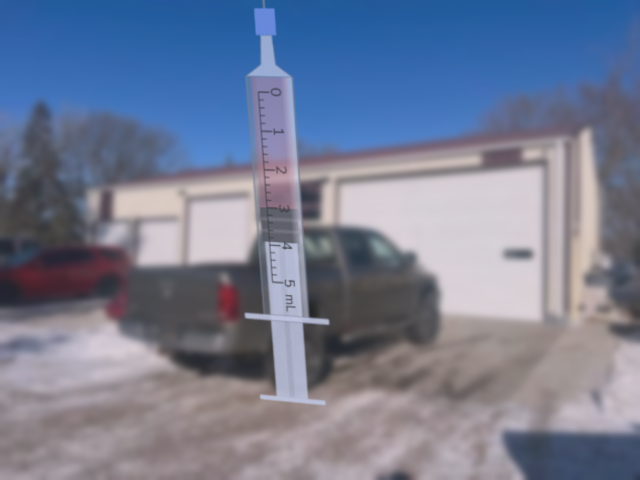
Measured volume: 3
